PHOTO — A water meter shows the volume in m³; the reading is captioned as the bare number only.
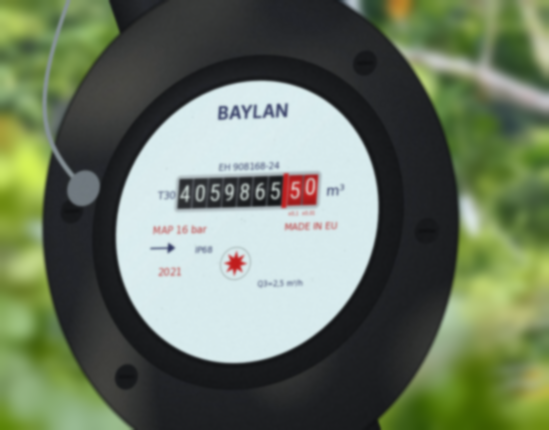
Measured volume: 4059865.50
